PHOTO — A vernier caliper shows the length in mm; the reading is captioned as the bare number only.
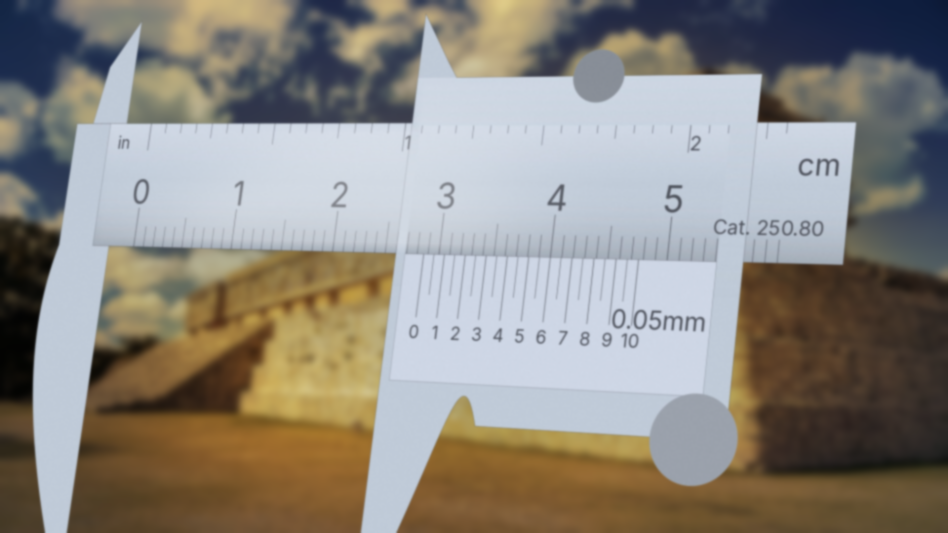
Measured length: 28.6
